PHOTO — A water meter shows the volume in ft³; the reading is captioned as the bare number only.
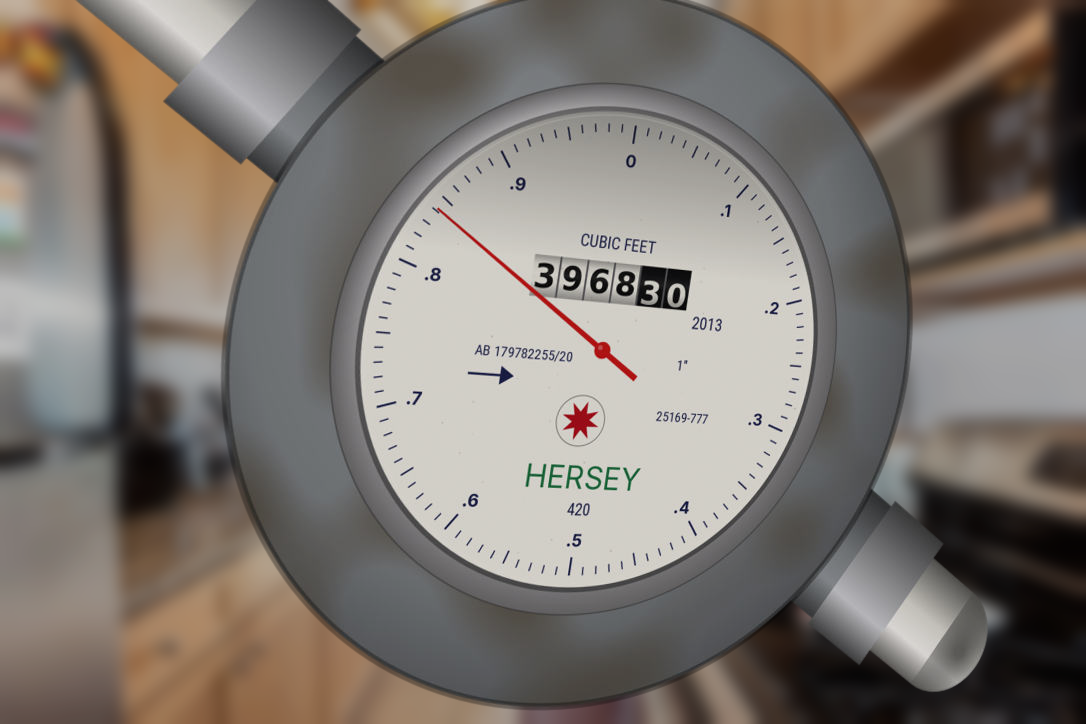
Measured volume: 396829.84
